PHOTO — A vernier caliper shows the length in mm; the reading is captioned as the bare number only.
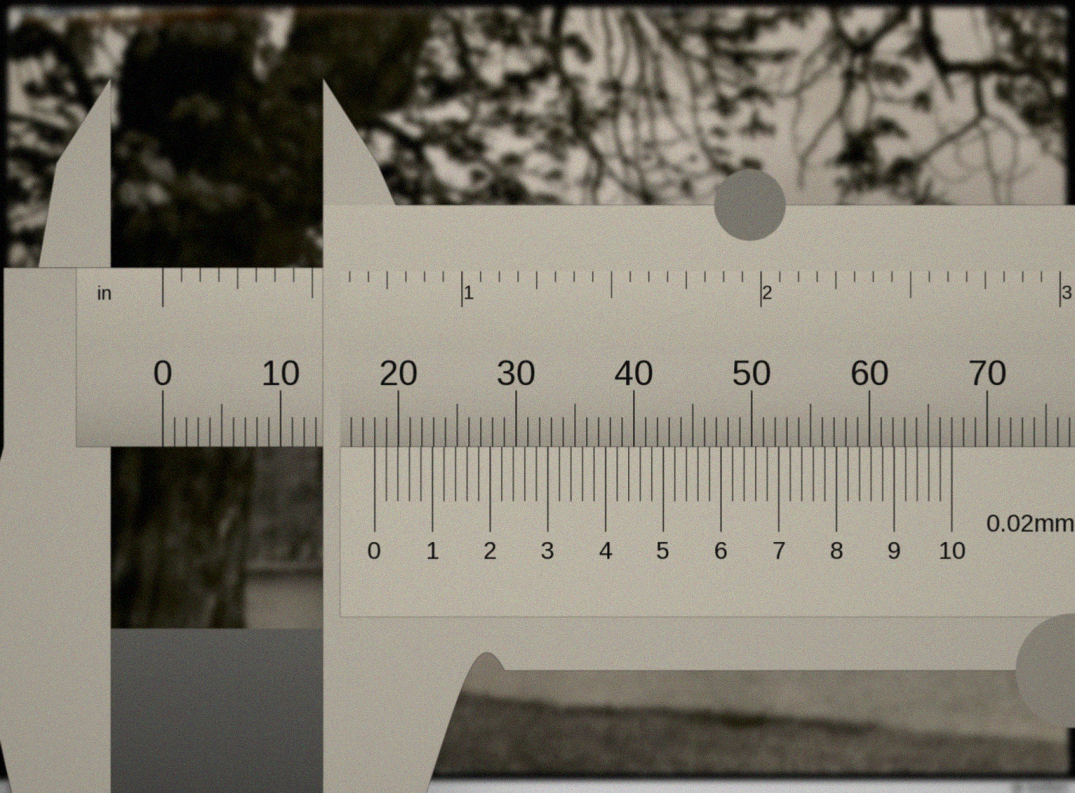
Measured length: 18.0
